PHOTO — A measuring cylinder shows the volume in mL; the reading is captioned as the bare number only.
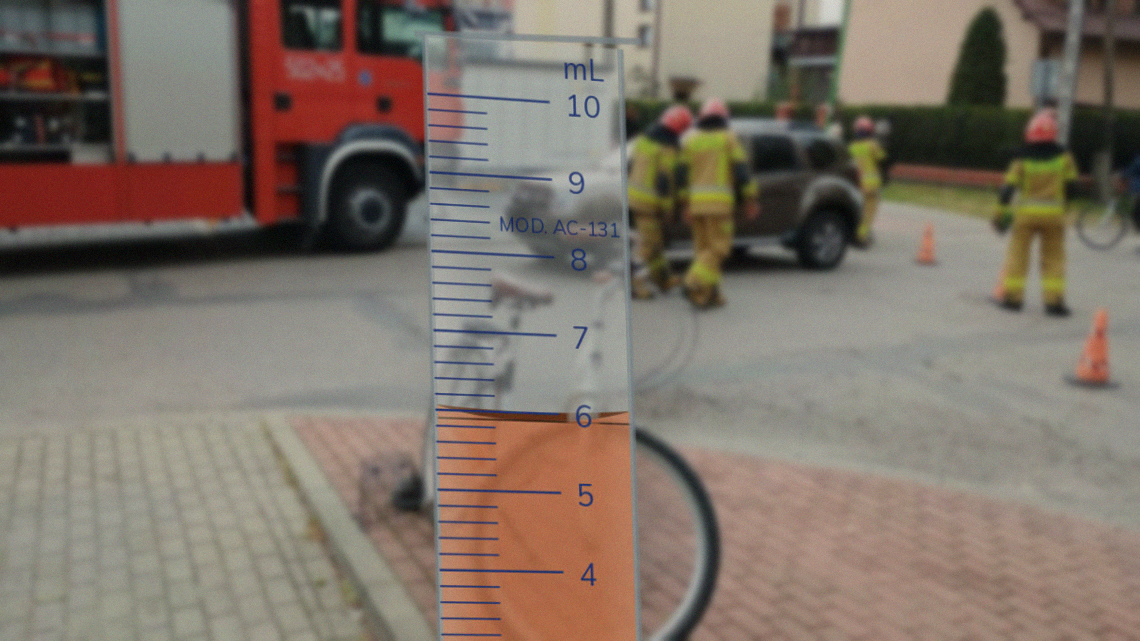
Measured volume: 5.9
